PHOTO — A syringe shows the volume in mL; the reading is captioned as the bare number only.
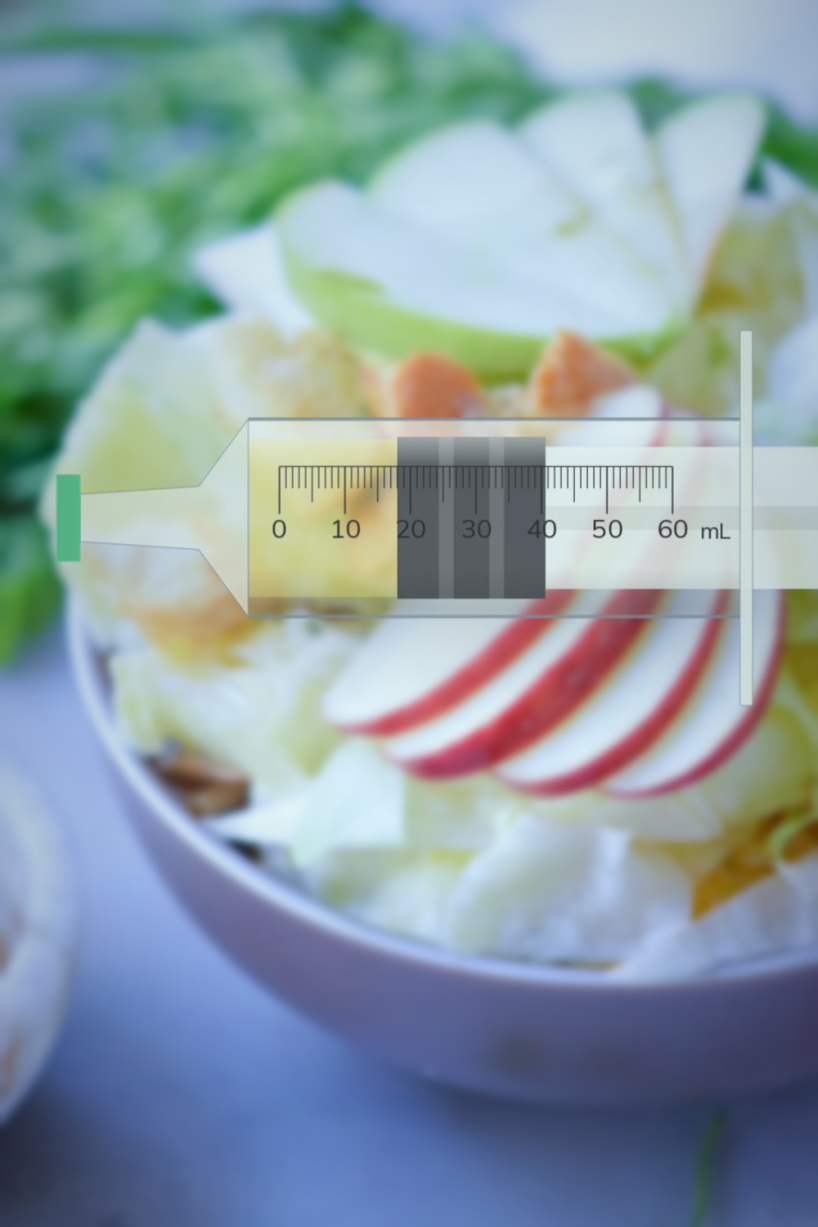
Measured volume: 18
